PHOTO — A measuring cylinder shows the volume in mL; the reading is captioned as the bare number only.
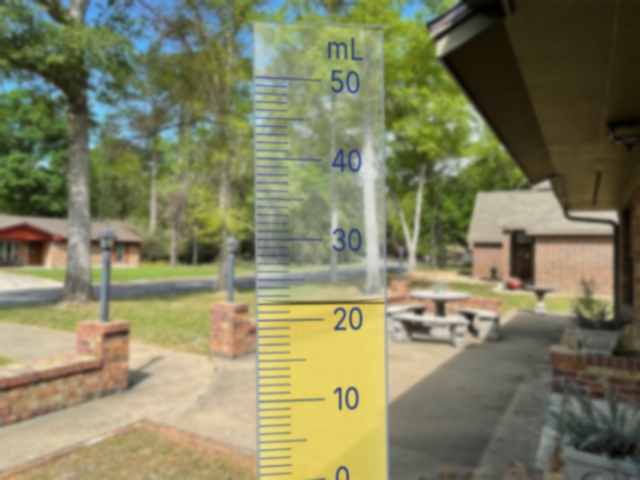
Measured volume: 22
